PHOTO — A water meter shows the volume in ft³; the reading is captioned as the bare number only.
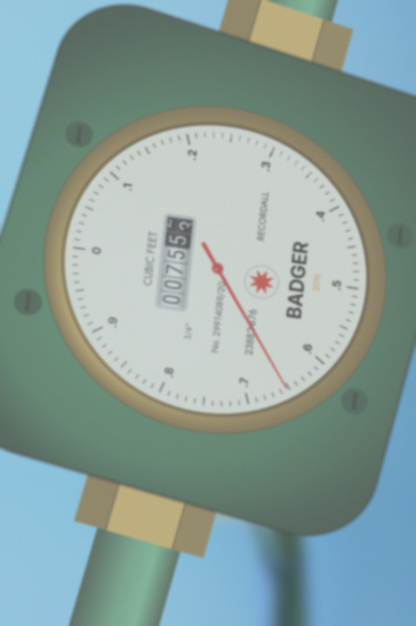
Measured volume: 7552.65
